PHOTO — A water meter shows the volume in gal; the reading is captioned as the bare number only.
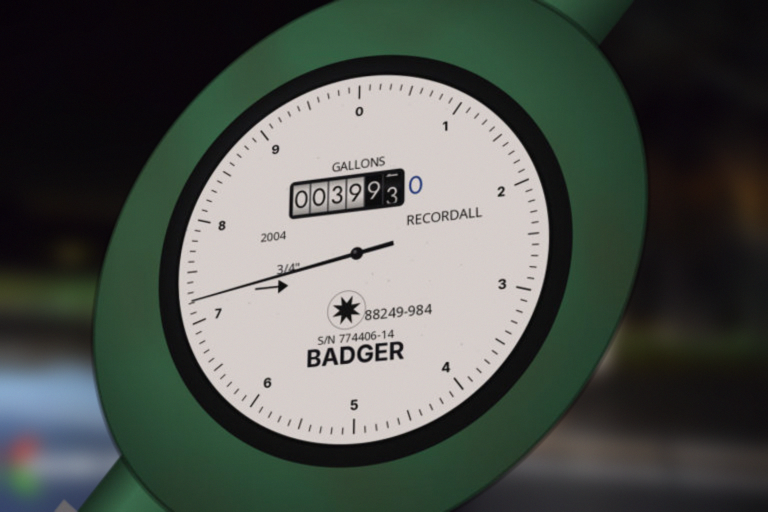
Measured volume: 39927.2
